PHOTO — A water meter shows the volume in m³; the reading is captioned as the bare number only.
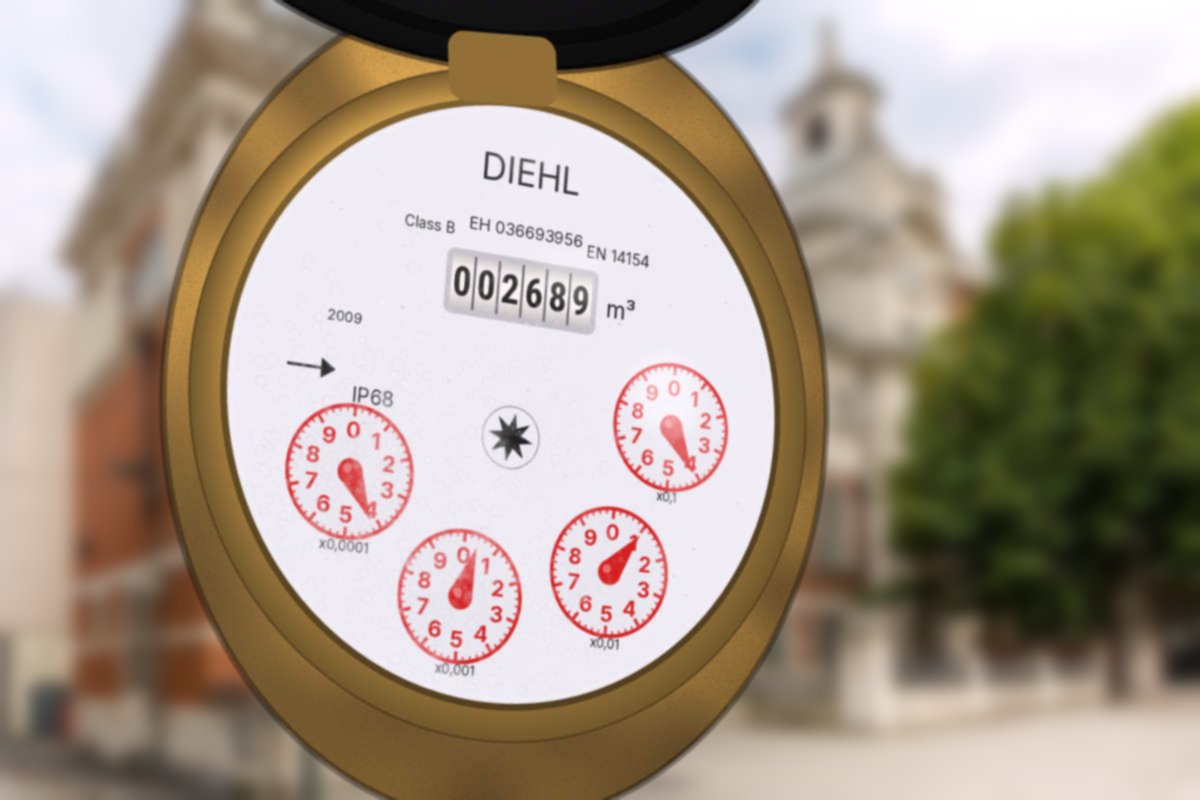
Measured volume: 2689.4104
